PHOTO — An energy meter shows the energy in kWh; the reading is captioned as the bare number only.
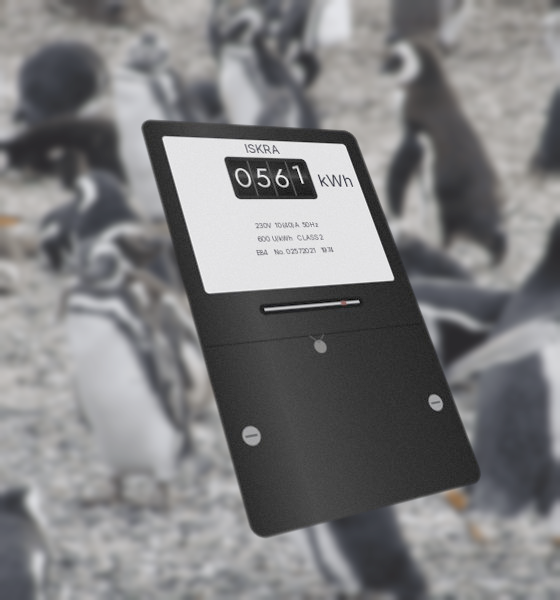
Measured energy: 561
